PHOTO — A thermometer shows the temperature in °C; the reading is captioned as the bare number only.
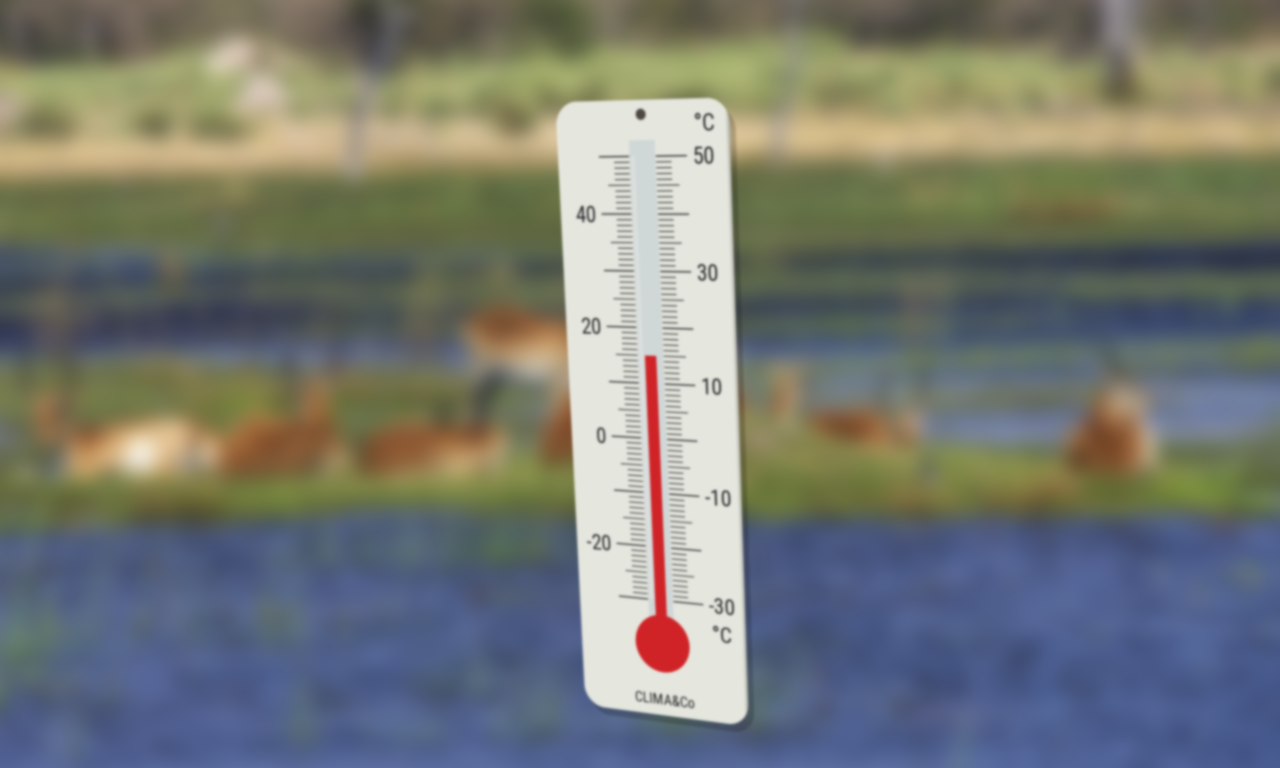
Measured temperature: 15
